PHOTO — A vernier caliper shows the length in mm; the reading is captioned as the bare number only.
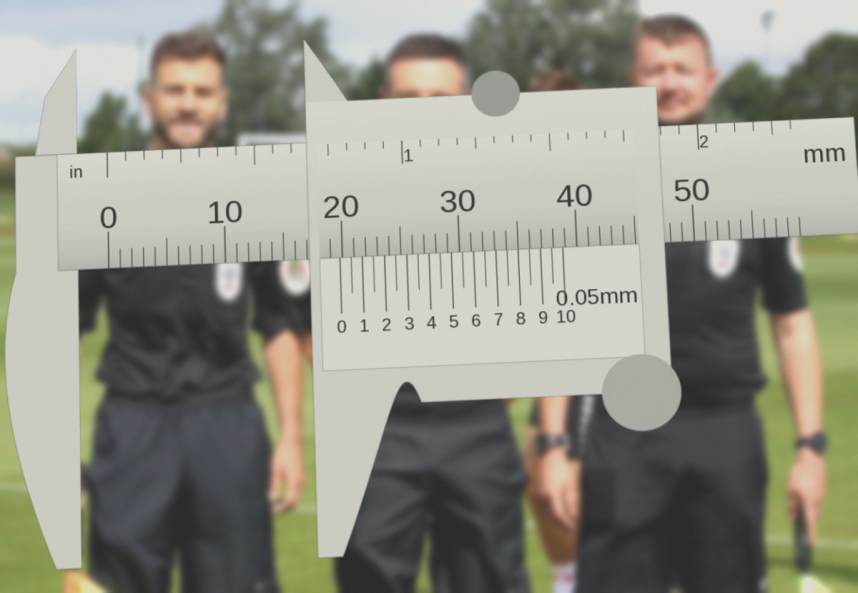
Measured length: 19.8
